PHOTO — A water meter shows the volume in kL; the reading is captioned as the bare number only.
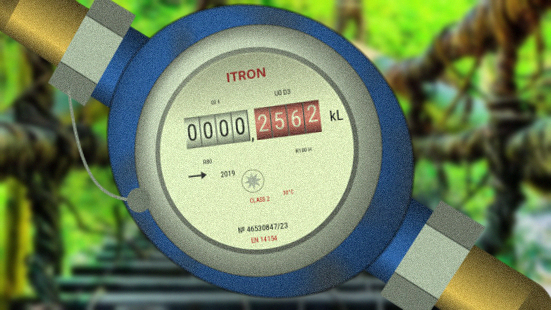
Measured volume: 0.2562
